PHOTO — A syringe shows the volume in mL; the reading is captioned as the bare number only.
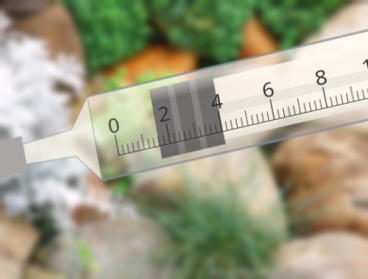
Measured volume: 1.6
